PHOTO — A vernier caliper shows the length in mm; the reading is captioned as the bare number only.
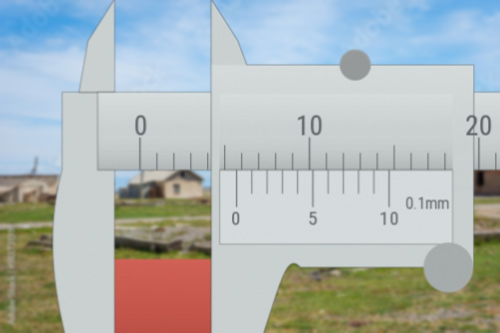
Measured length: 5.7
